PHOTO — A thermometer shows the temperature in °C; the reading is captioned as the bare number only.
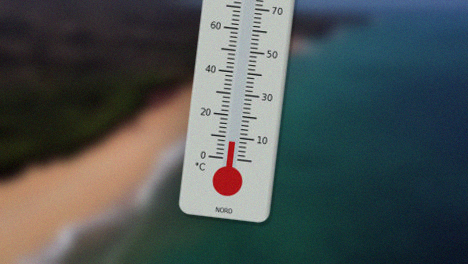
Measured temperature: 8
